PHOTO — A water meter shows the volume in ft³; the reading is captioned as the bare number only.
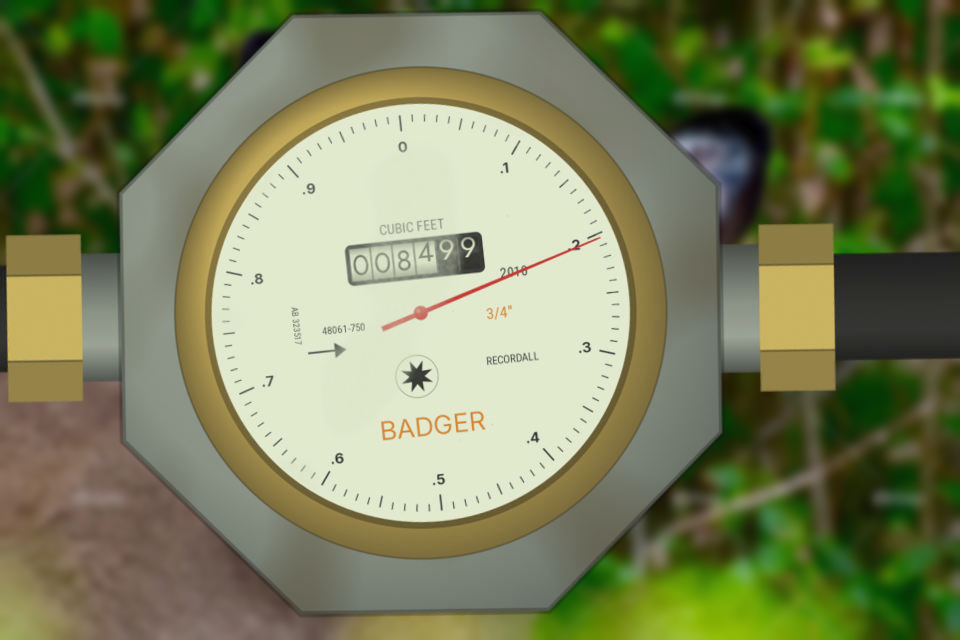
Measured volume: 8499.20
